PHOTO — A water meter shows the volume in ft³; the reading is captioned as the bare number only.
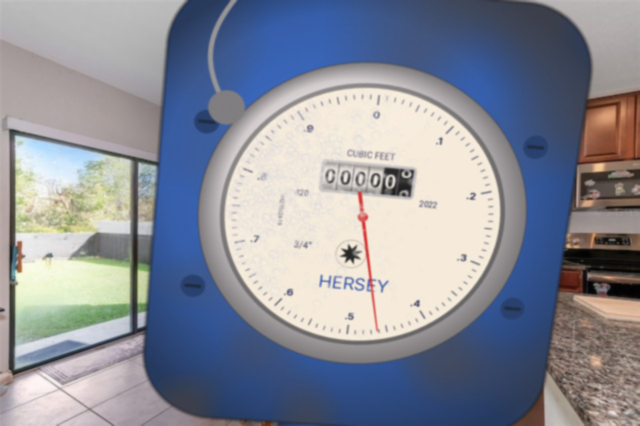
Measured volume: 8.46
